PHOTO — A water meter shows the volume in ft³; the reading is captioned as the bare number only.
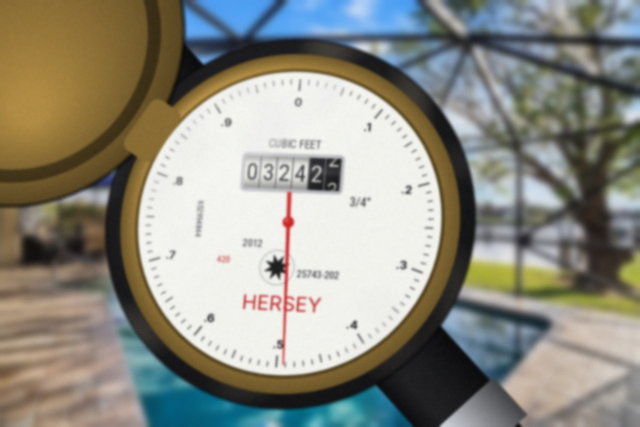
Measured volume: 32422.49
